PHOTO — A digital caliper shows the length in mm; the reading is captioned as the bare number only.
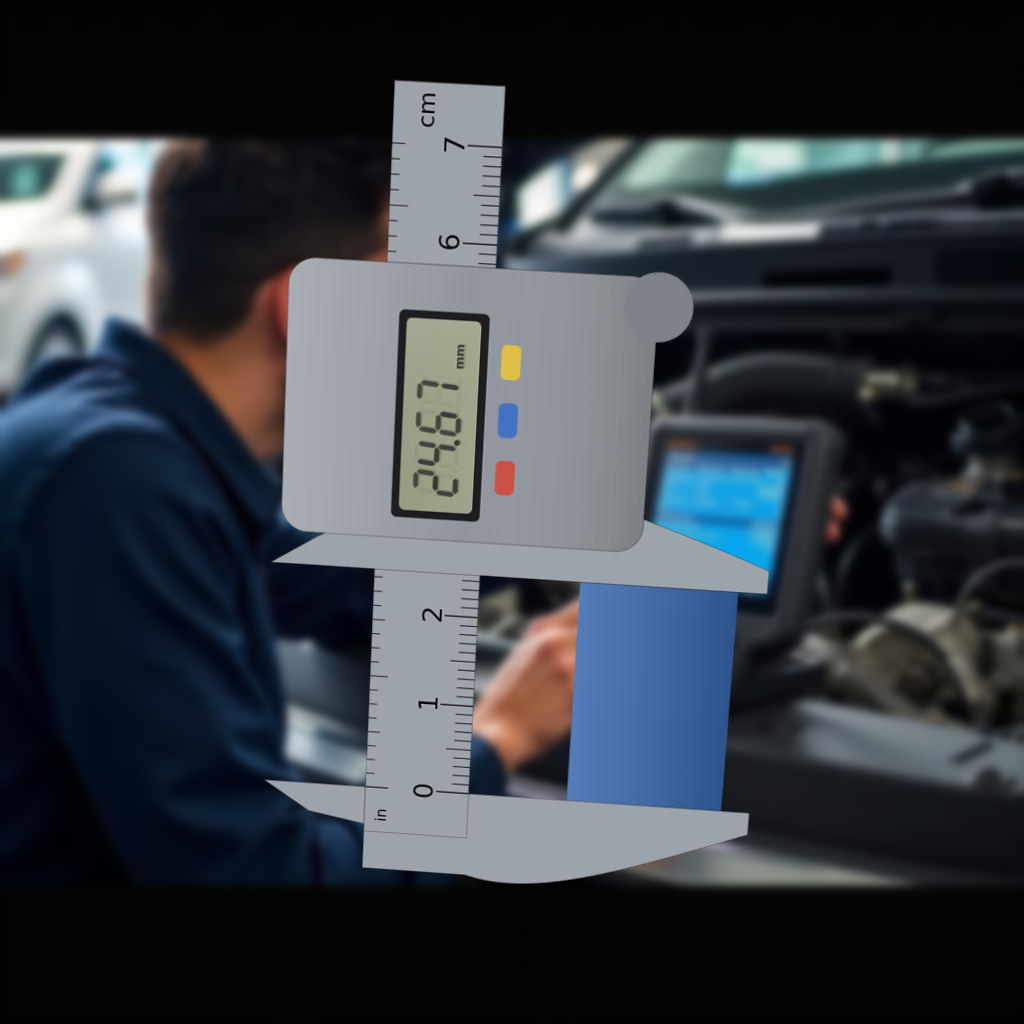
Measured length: 24.67
